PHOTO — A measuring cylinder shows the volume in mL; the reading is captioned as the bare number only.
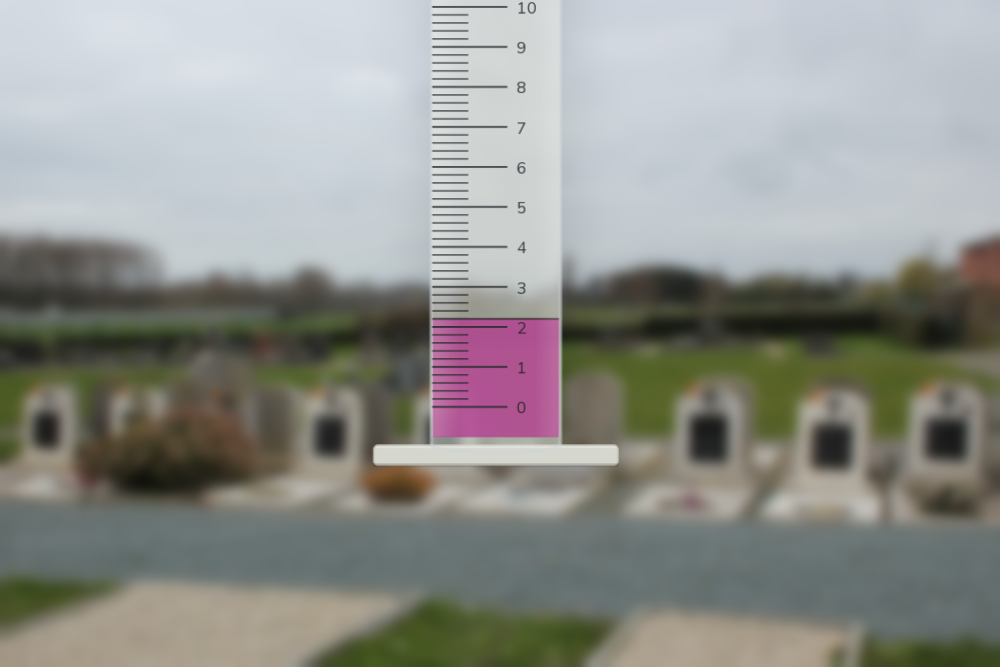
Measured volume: 2.2
